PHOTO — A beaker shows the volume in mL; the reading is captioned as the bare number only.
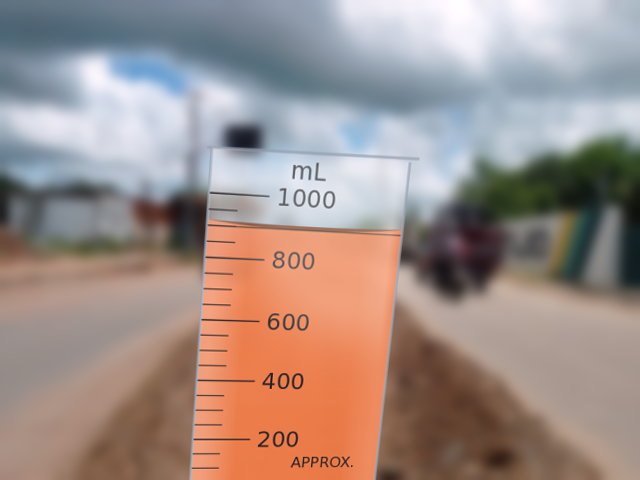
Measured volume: 900
